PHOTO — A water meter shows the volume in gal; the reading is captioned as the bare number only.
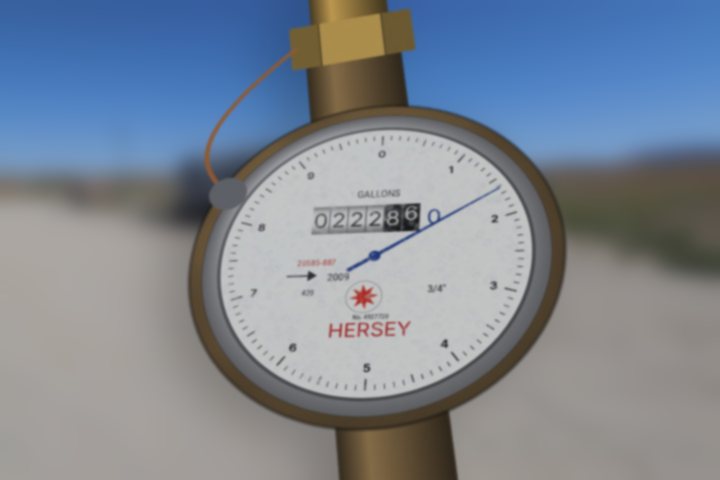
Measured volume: 222861.6
